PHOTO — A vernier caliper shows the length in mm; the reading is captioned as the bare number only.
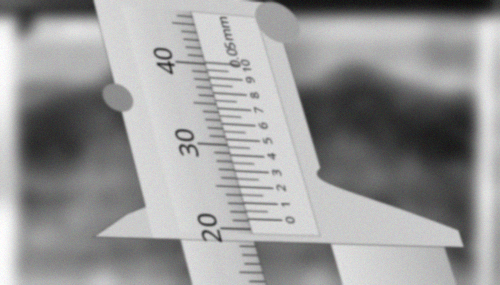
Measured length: 21.2
